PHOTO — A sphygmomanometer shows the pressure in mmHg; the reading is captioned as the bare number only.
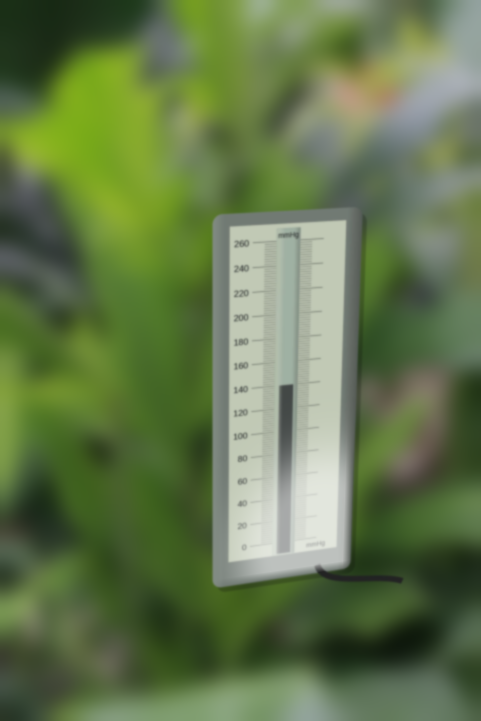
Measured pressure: 140
